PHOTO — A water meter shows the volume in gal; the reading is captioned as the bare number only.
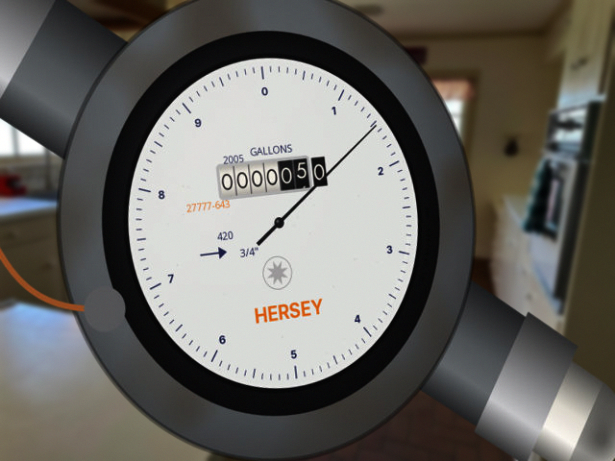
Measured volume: 51.5
